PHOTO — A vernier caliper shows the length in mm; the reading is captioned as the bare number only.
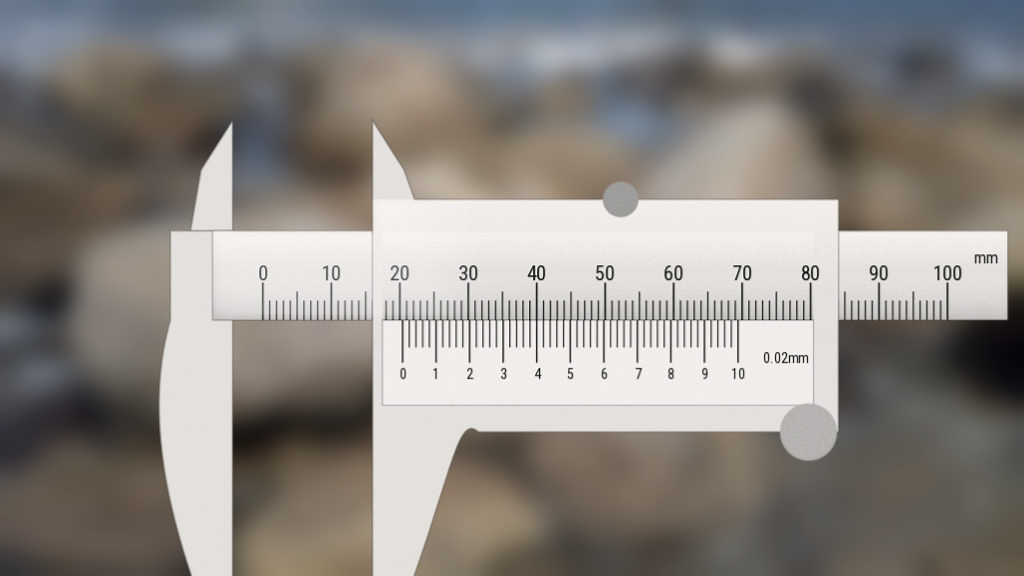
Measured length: 20.4
